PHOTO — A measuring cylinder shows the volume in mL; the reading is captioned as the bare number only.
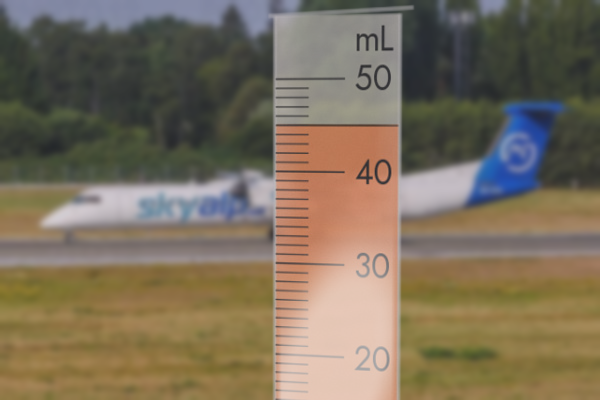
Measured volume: 45
